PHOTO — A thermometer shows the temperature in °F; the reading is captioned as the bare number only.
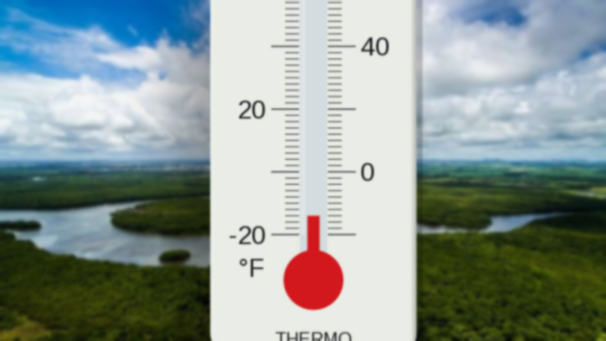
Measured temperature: -14
